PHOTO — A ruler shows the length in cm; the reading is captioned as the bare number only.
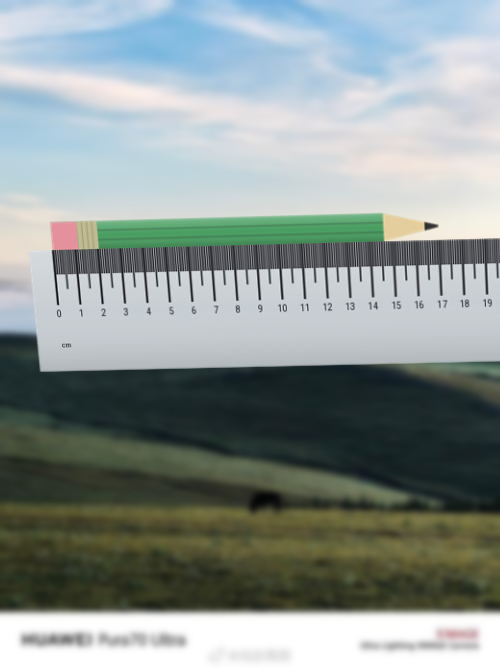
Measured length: 17
